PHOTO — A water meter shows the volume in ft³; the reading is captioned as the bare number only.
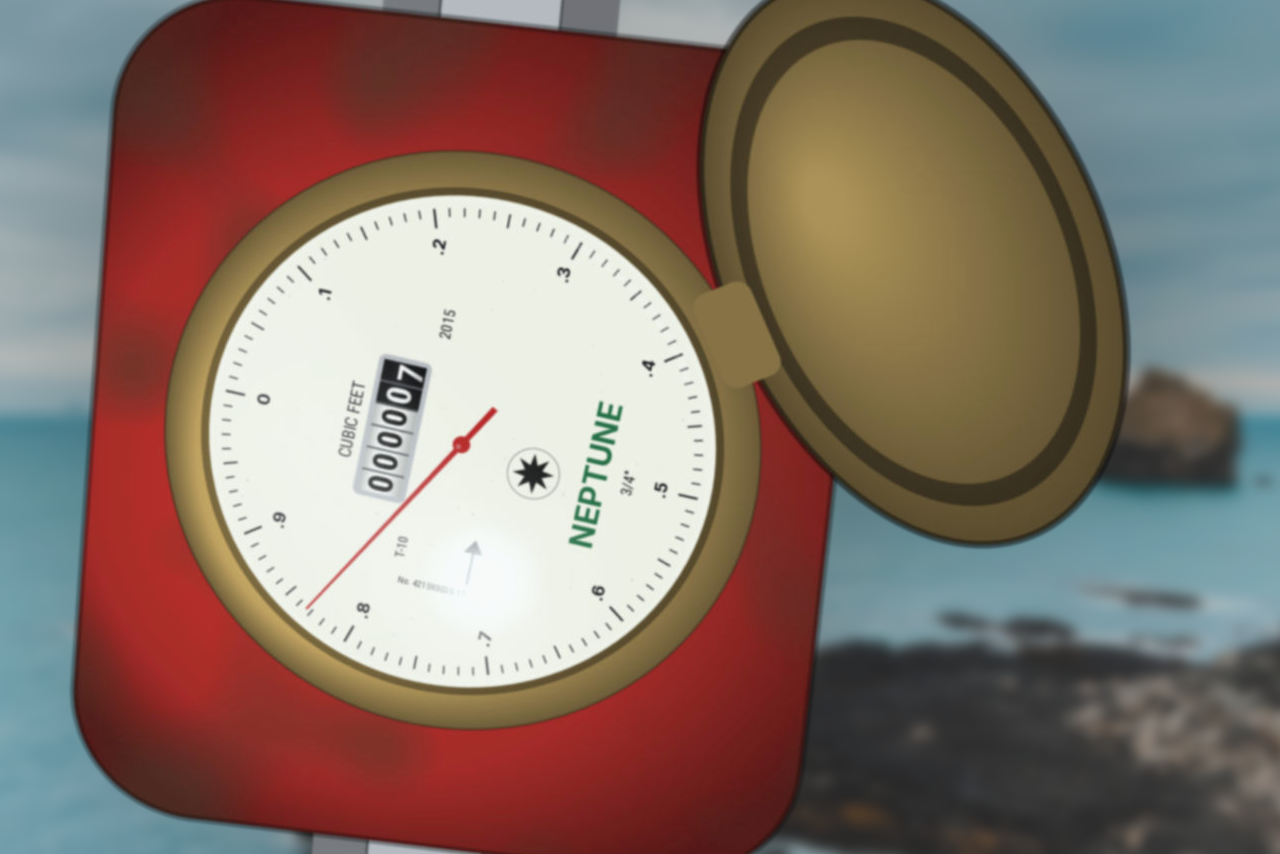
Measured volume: 6.83
